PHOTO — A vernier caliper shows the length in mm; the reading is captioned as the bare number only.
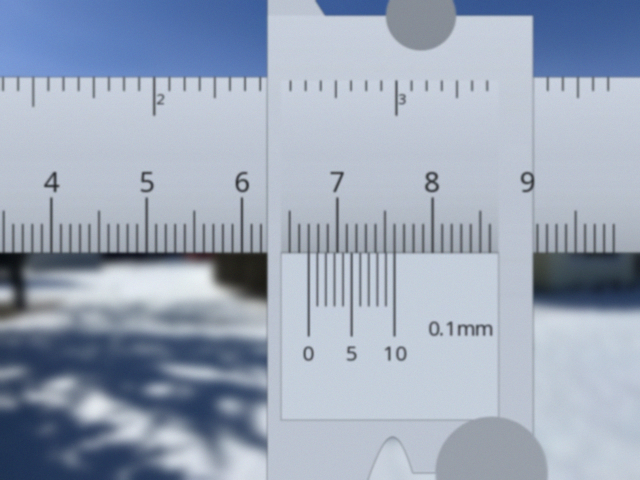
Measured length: 67.0
